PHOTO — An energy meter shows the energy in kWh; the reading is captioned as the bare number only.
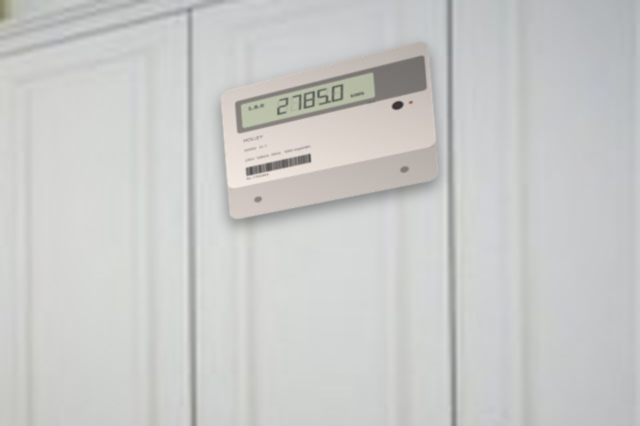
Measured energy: 2785.0
